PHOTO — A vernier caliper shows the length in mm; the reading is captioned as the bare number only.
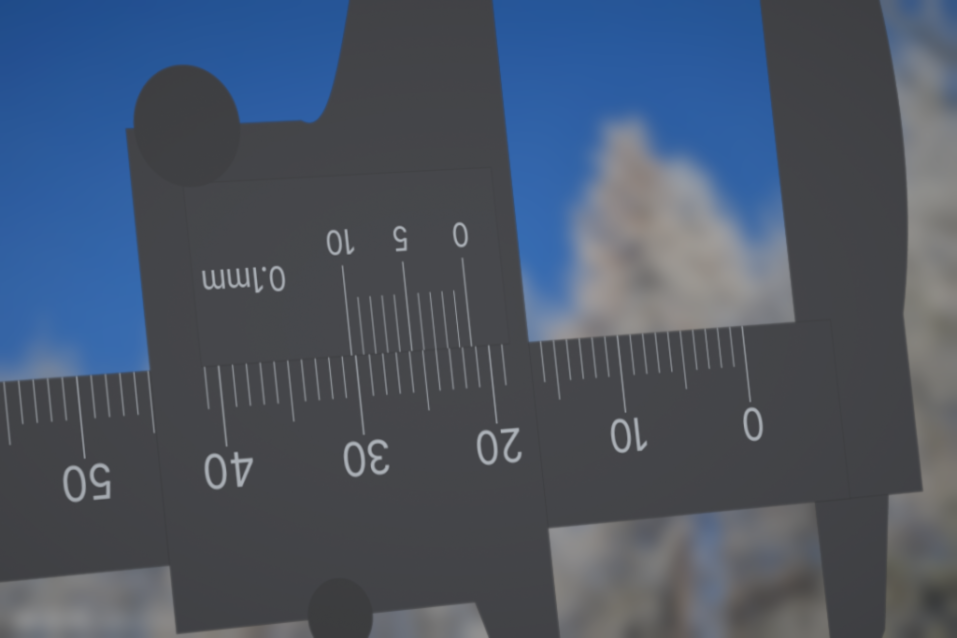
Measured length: 21.3
